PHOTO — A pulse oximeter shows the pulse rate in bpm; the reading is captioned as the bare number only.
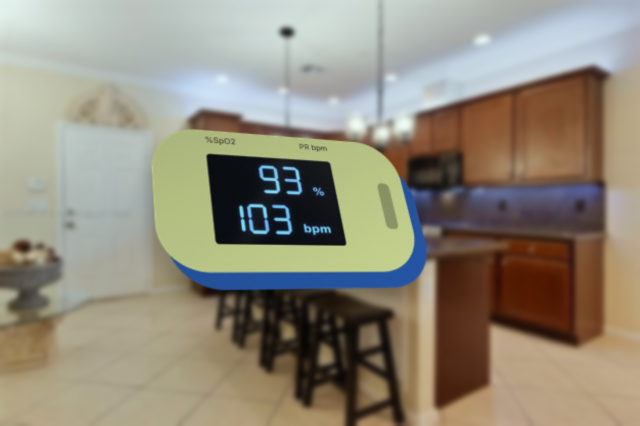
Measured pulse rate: 103
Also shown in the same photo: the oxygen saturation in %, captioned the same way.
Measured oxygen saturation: 93
